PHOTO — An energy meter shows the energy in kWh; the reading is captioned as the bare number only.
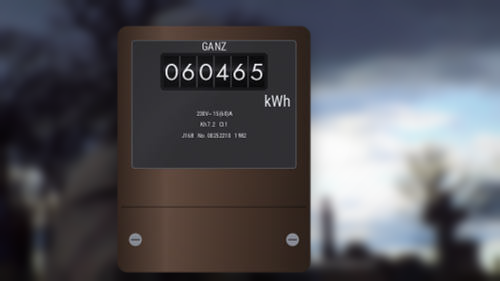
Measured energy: 60465
